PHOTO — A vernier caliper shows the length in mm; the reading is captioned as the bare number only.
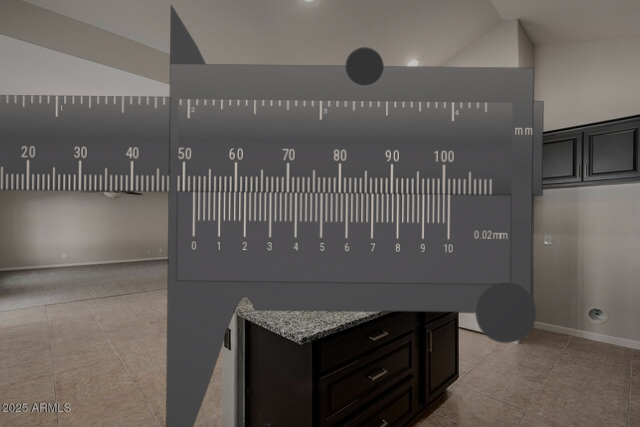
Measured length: 52.0
